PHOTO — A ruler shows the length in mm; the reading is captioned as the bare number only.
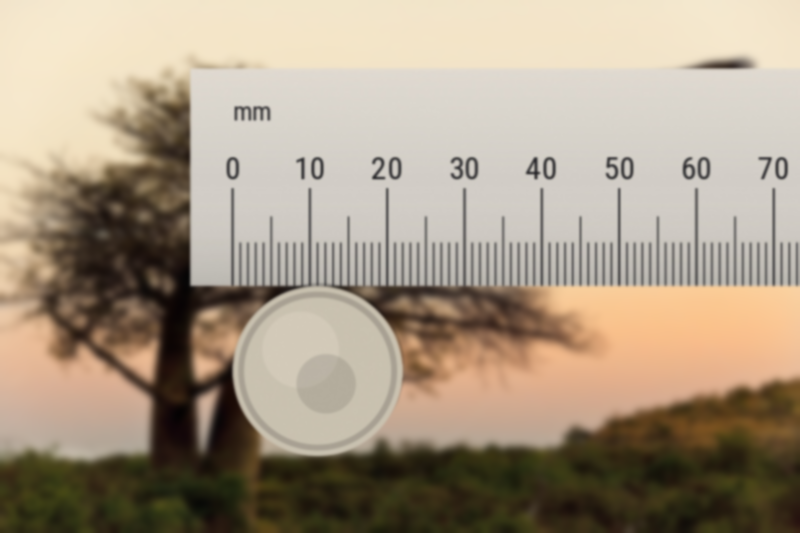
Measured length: 22
